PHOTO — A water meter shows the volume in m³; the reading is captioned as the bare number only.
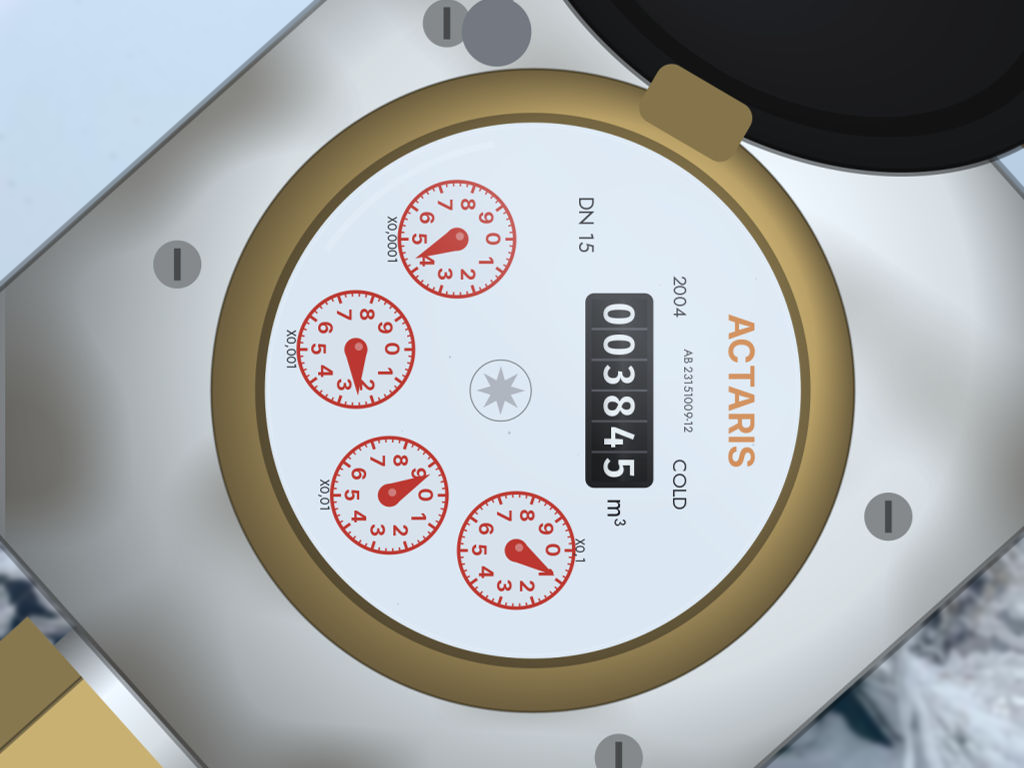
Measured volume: 3845.0924
